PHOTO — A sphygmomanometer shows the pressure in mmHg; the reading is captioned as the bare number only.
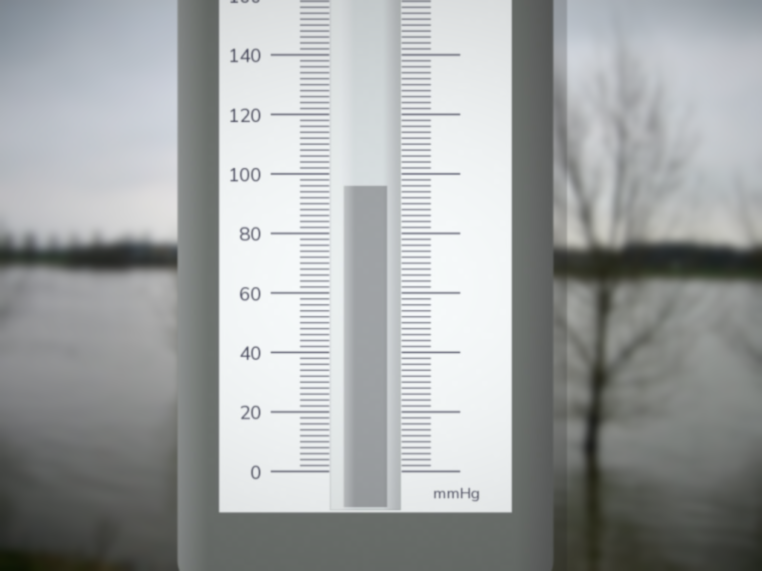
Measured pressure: 96
